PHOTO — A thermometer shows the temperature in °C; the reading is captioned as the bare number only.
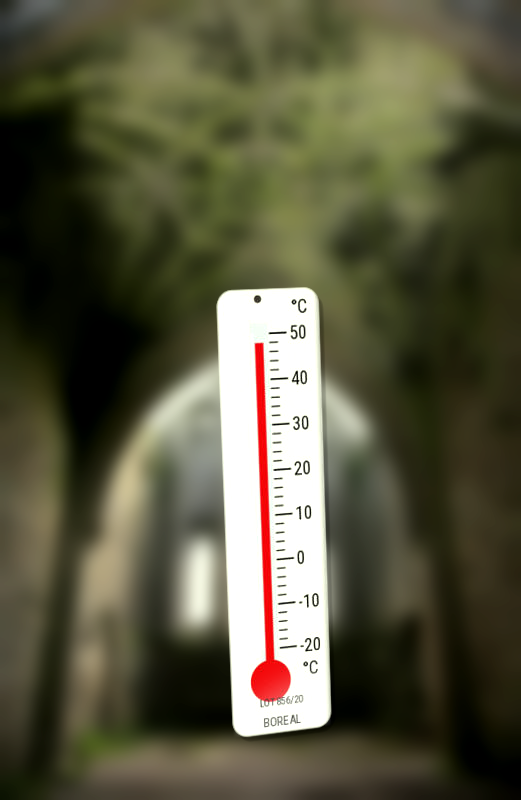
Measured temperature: 48
